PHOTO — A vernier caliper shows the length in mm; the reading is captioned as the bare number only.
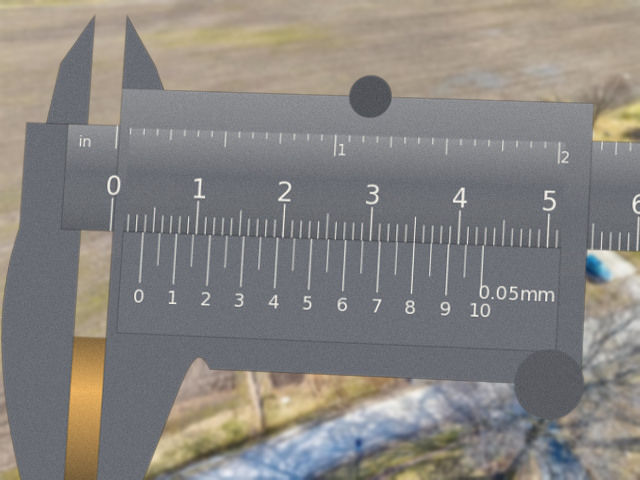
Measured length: 3.8
